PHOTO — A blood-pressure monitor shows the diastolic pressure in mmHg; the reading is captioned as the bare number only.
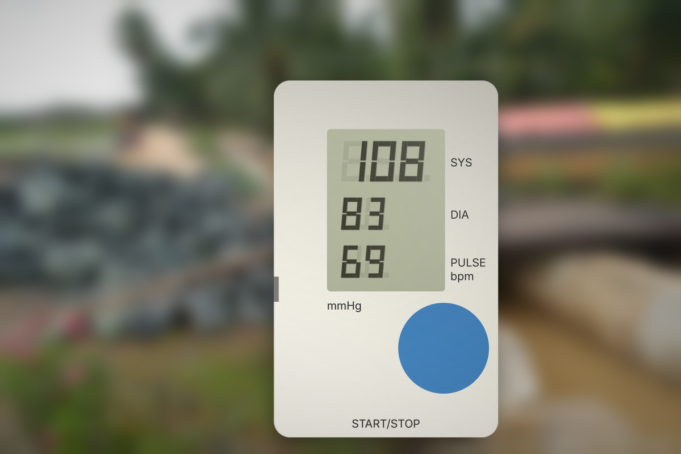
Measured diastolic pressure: 83
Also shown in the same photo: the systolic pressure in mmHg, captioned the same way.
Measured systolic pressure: 108
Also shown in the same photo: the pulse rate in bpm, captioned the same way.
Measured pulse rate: 69
